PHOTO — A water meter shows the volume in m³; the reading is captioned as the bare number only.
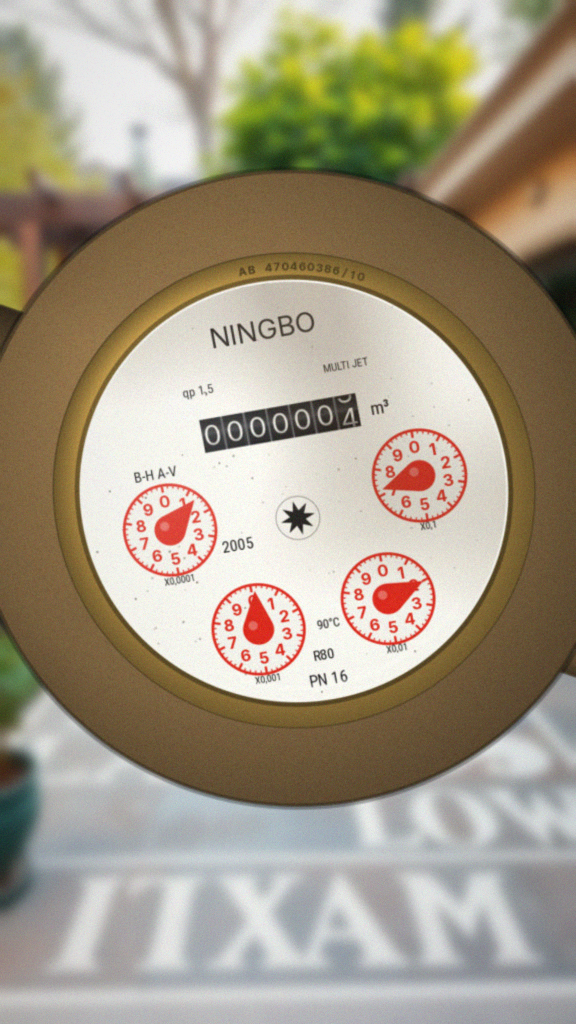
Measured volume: 3.7201
